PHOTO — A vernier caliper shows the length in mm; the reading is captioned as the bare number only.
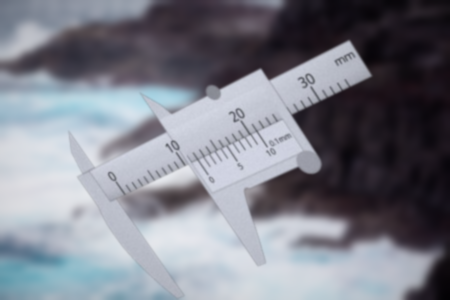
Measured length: 12.0
